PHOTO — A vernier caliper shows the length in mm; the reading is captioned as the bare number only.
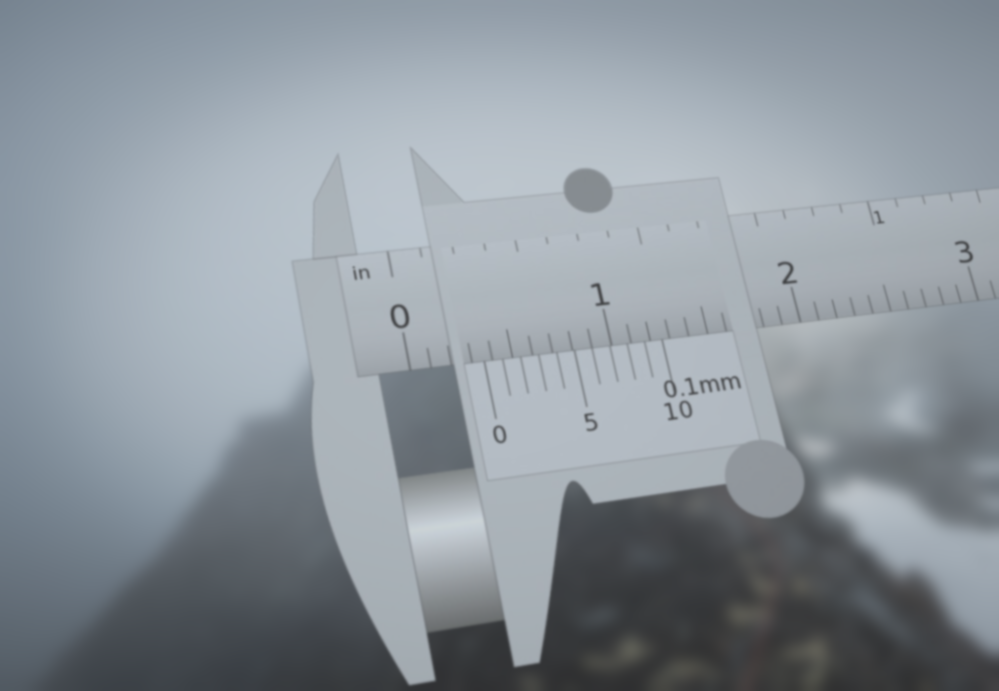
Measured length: 3.6
